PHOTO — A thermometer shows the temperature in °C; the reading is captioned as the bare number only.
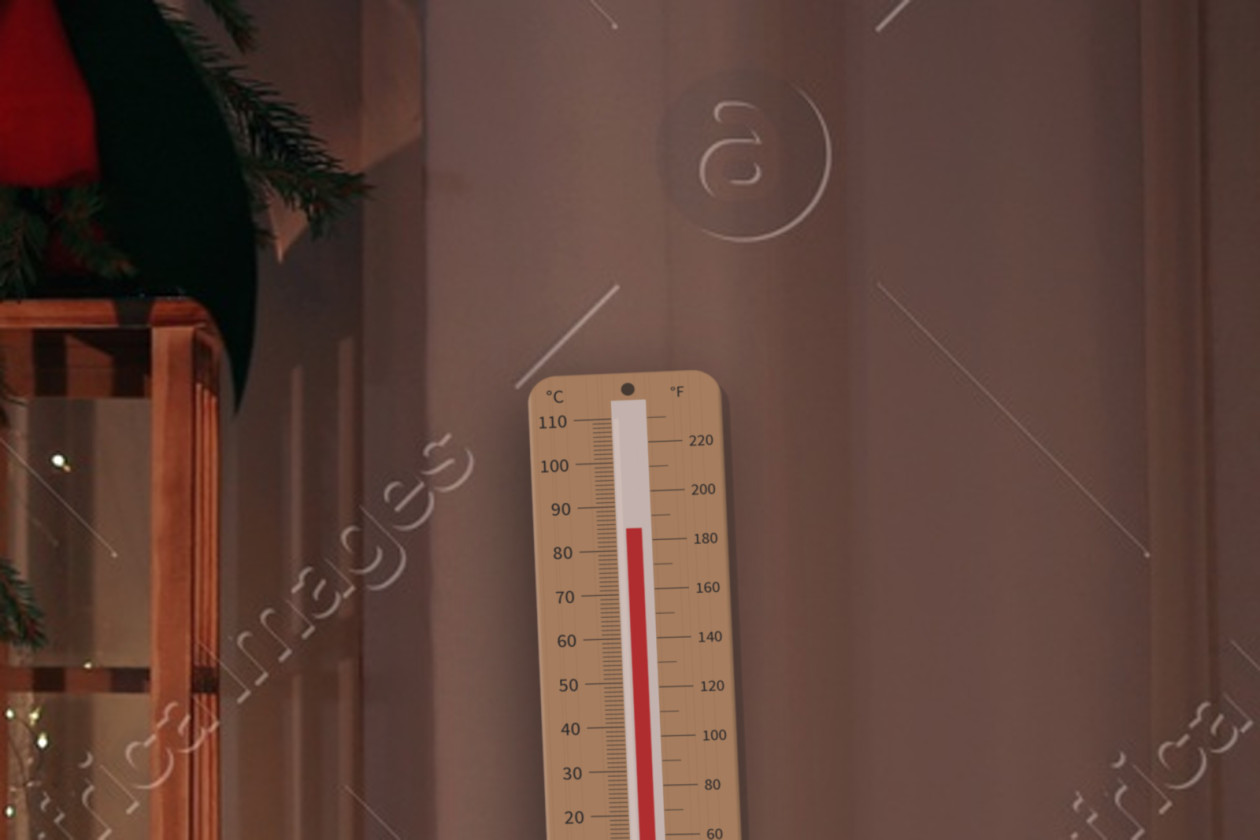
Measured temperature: 85
